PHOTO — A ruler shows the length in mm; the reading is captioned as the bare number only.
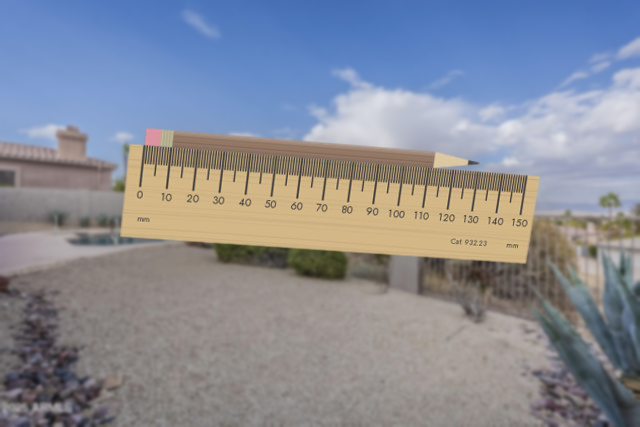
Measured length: 130
